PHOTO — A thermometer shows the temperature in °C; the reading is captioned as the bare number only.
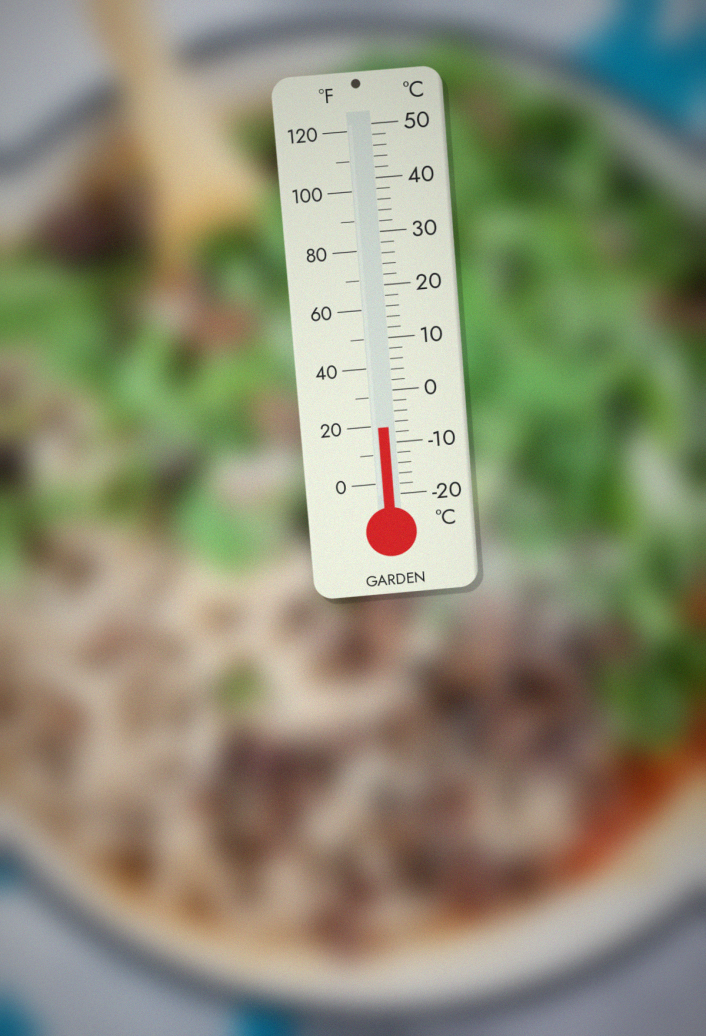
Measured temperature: -7
